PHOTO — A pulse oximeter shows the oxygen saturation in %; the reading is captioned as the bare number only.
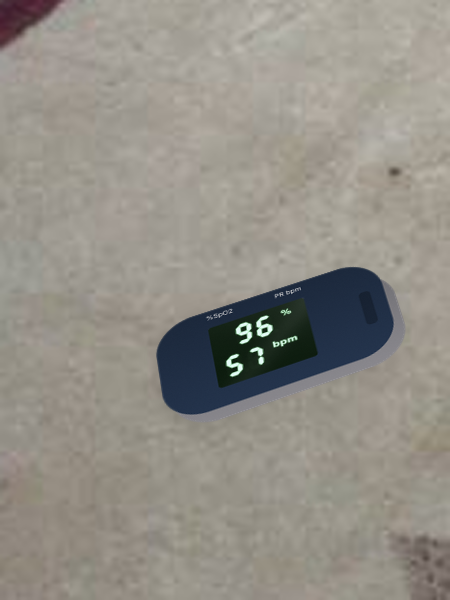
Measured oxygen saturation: 96
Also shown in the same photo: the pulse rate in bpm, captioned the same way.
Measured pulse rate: 57
